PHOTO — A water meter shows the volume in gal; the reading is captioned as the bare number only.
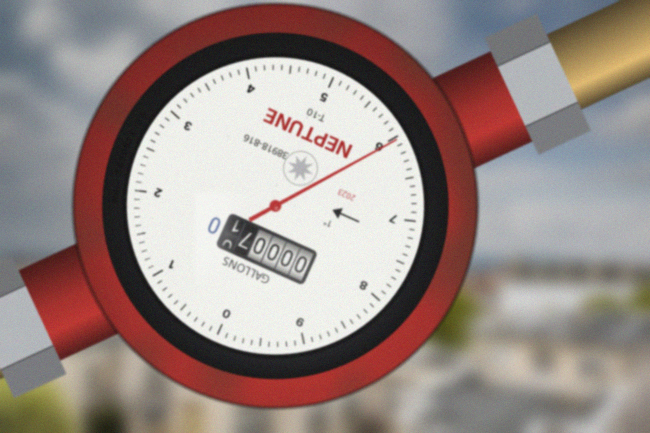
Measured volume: 706.0
